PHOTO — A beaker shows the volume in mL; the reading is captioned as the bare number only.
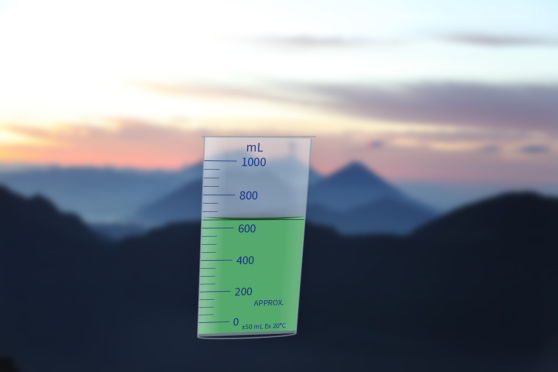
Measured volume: 650
